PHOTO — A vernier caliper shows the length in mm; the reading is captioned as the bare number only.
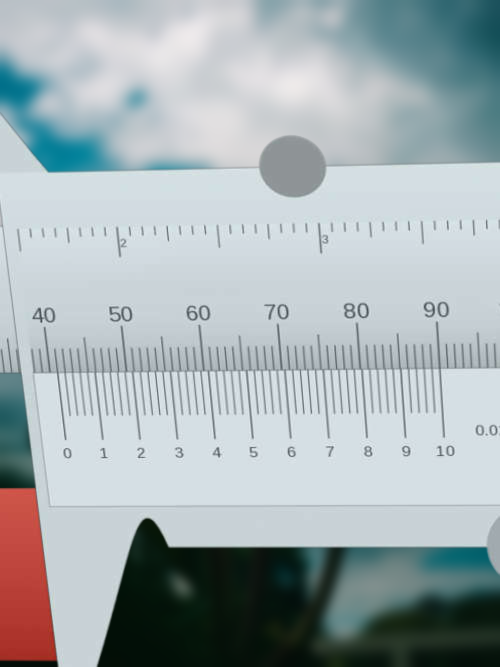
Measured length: 41.0
